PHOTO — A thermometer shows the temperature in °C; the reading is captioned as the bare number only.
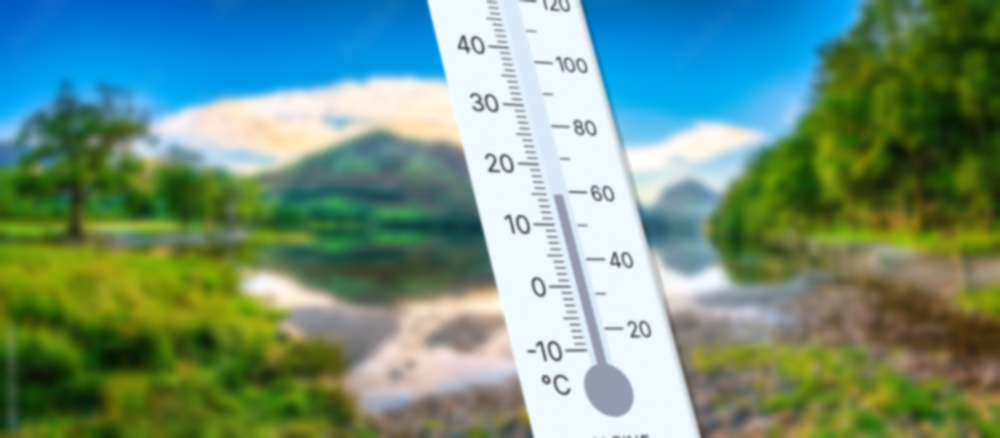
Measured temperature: 15
